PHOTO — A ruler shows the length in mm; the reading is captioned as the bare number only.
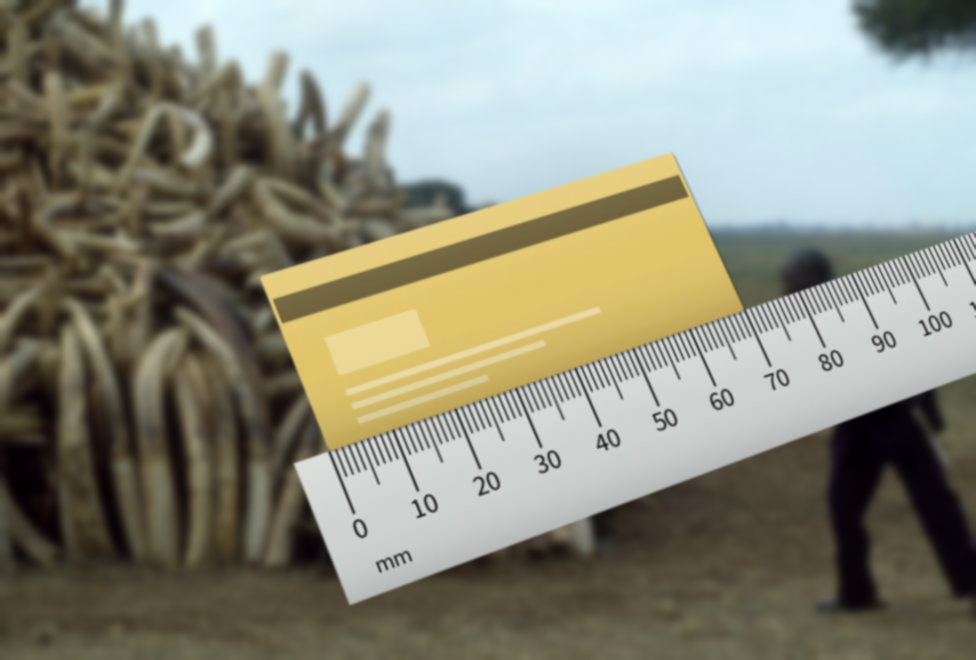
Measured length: 70
